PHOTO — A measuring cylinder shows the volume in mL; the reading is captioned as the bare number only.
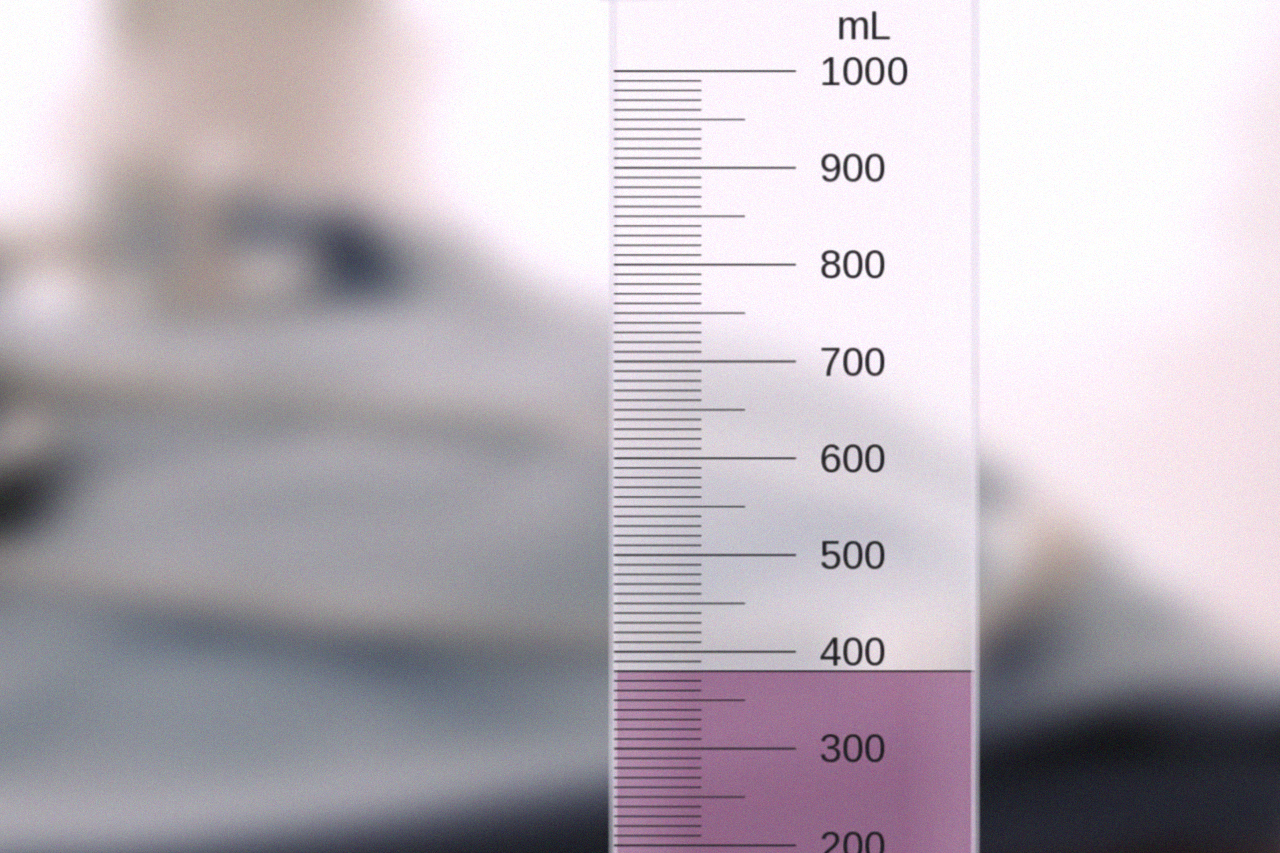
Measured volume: 380
